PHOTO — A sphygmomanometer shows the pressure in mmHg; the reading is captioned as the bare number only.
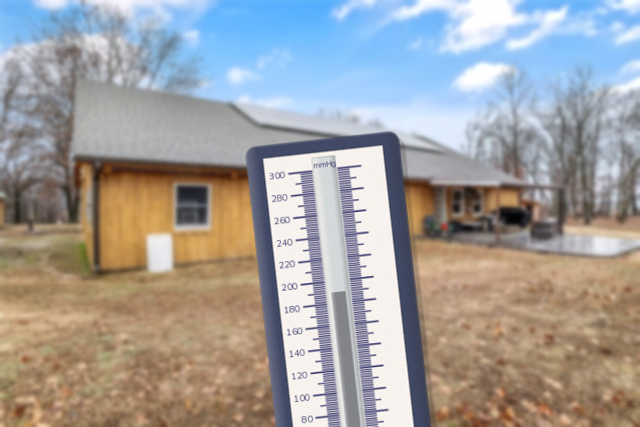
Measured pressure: 190
